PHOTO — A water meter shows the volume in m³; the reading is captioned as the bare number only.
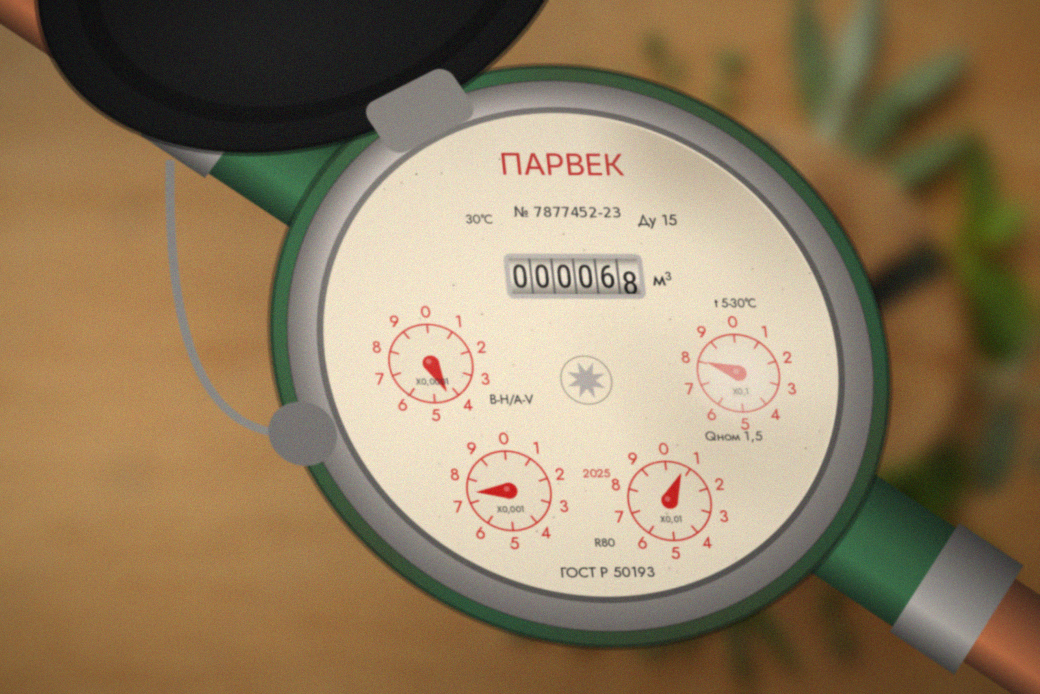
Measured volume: 67.8074
